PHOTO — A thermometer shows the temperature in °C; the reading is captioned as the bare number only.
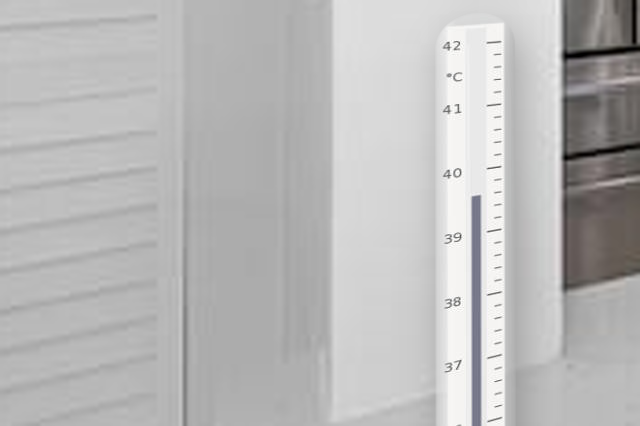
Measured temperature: 39.6
